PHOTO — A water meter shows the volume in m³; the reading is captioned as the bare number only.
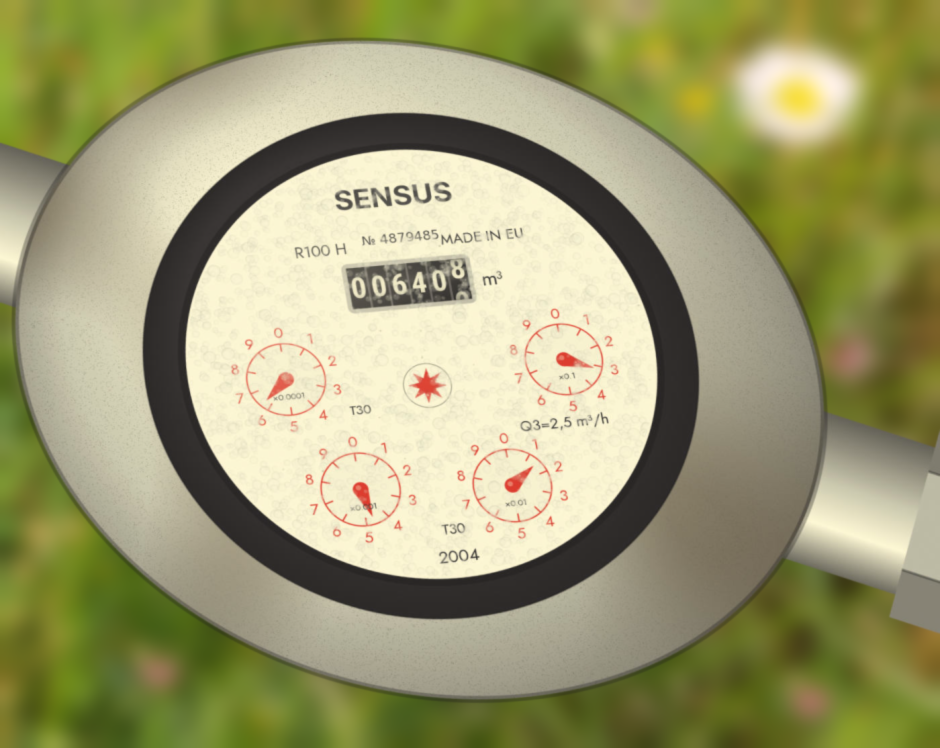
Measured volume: 6408.3146
